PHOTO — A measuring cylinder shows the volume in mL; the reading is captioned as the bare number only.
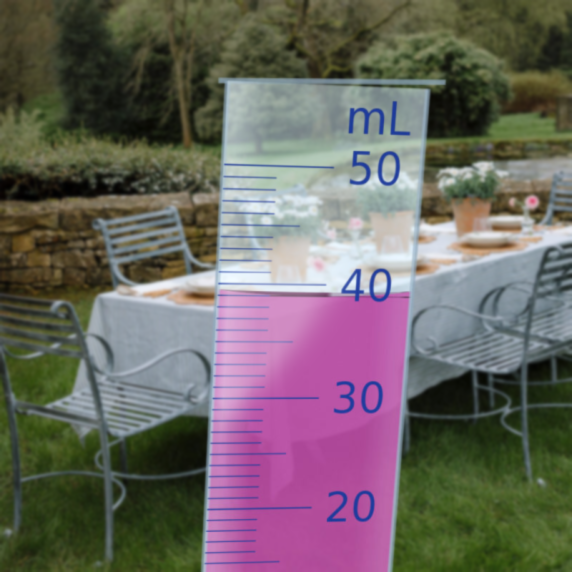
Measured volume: 39
